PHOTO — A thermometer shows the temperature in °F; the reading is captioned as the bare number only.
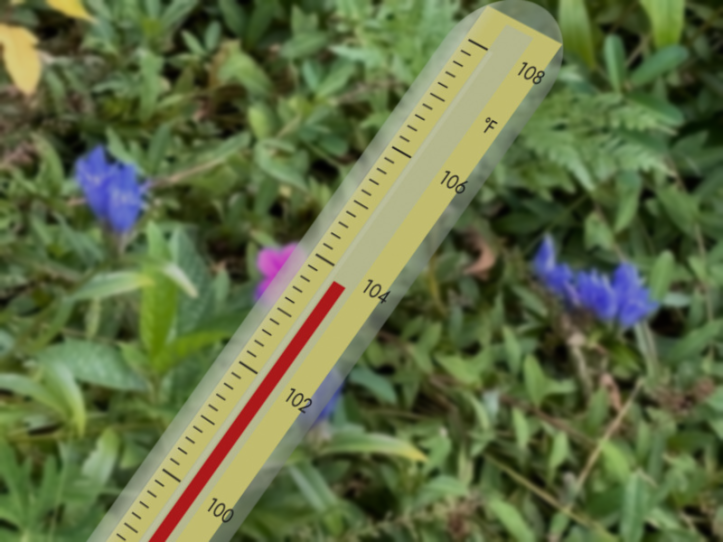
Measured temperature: 103.8
